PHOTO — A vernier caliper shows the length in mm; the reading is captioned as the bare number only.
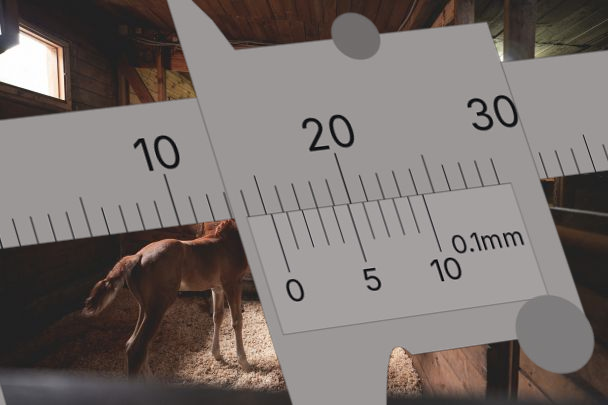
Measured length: 15.3
